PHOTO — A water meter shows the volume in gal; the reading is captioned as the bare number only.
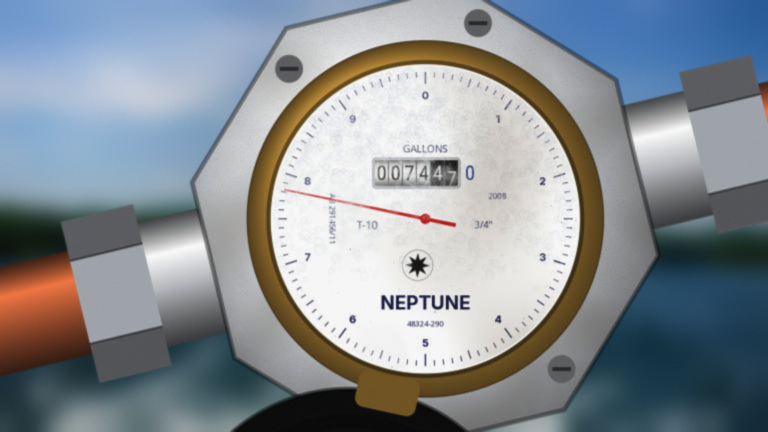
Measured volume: 74467.8
